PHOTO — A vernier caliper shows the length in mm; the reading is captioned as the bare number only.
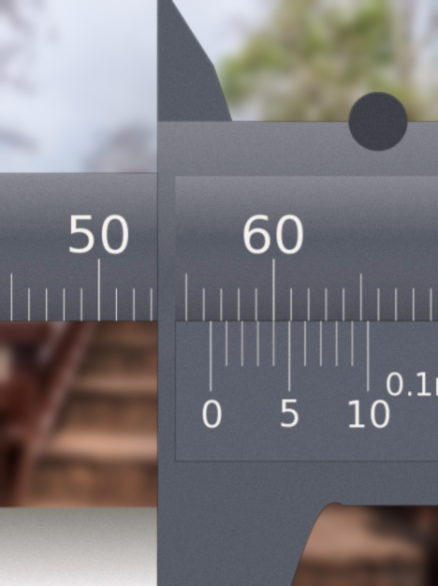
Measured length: 56.4
